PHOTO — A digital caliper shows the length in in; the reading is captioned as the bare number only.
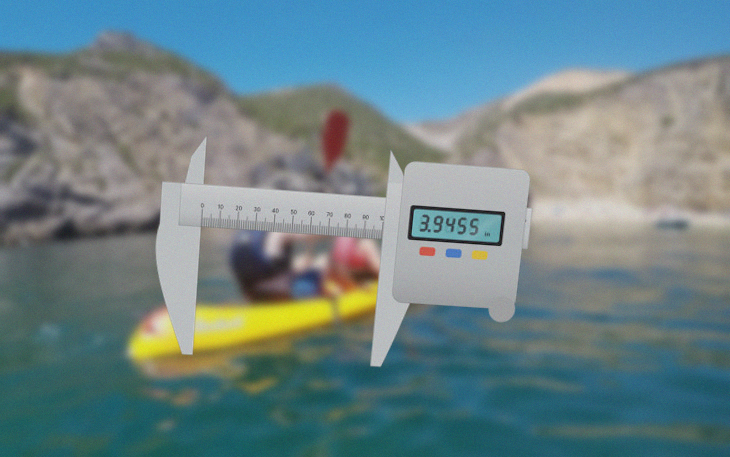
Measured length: 3.9455
